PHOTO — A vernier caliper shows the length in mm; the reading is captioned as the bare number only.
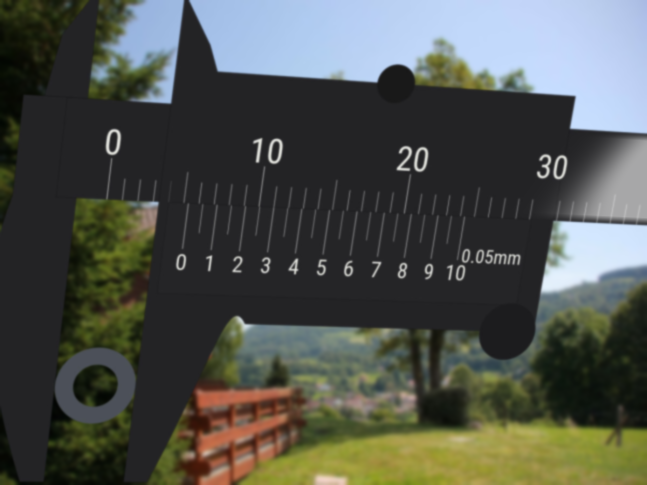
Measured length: 5.3
